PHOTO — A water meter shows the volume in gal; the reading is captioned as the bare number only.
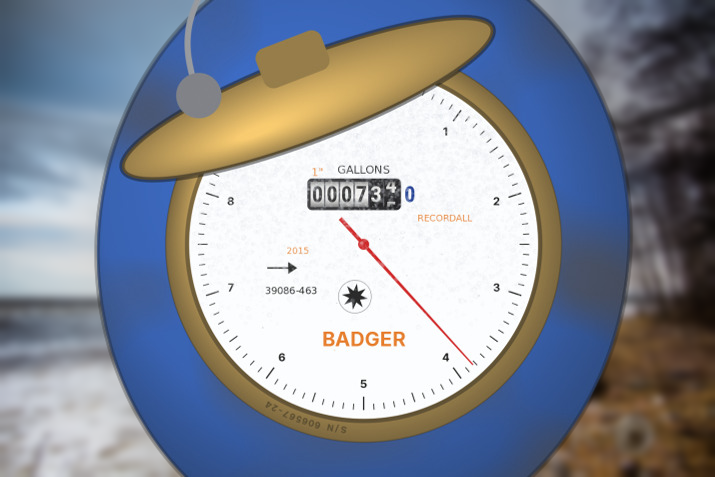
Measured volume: 7343.8
